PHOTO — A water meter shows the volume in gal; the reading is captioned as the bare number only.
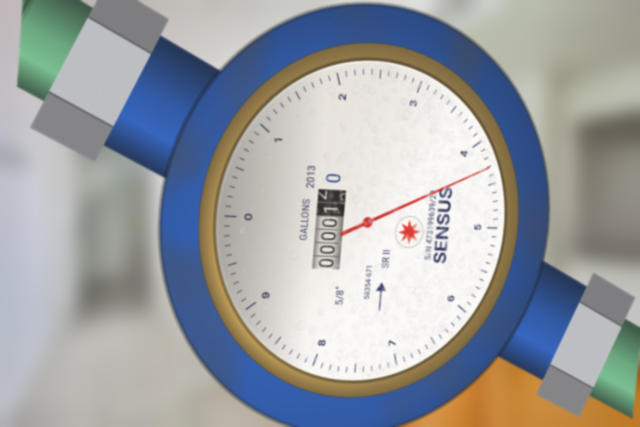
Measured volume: 124.3
